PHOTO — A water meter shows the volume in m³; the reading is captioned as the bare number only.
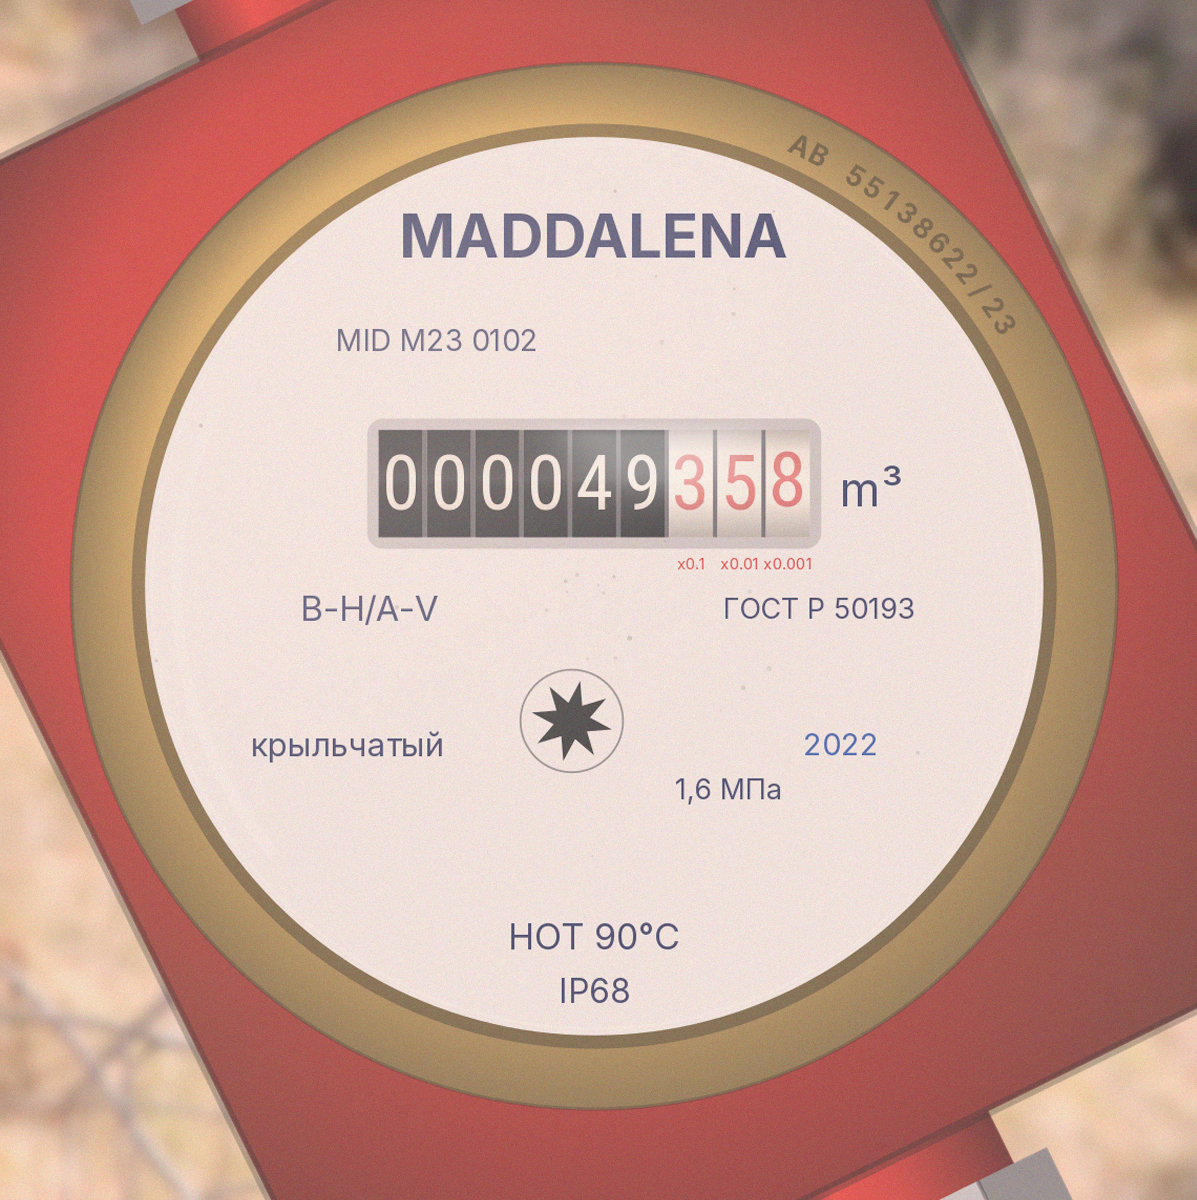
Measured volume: 49.358
